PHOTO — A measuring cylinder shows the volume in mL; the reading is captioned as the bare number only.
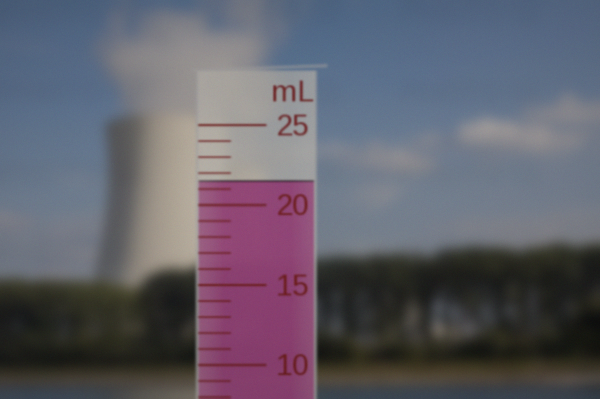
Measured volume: 21.5
